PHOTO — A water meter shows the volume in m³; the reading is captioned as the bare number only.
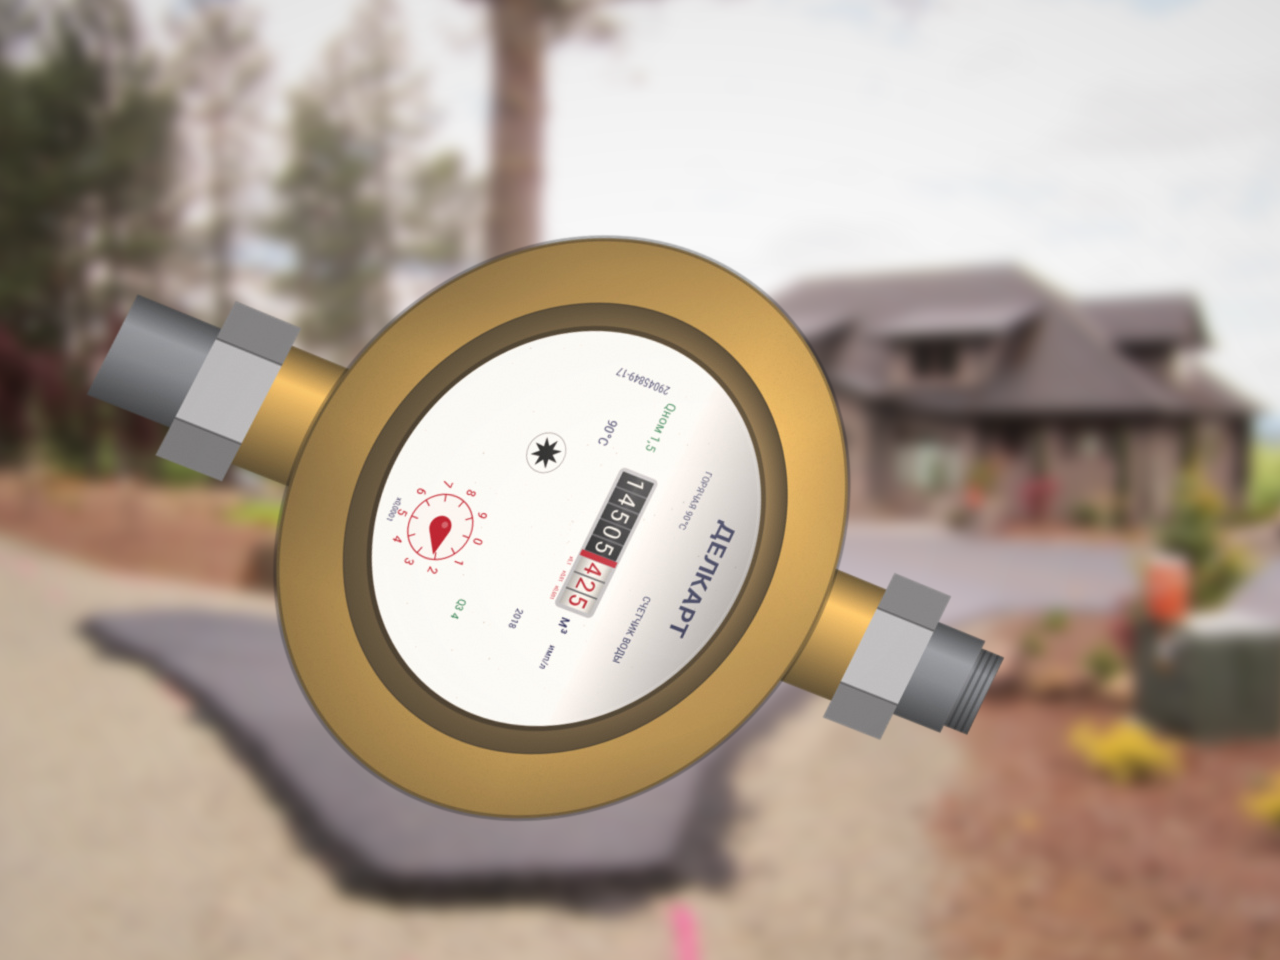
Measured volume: 14505.4252
